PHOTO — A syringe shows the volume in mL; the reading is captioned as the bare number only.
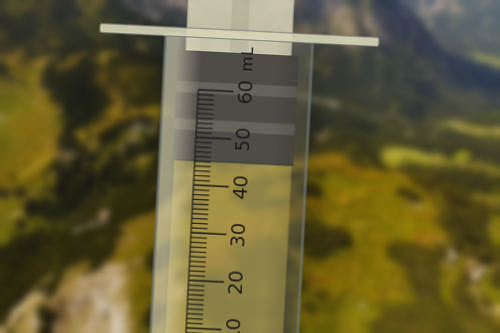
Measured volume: 45
